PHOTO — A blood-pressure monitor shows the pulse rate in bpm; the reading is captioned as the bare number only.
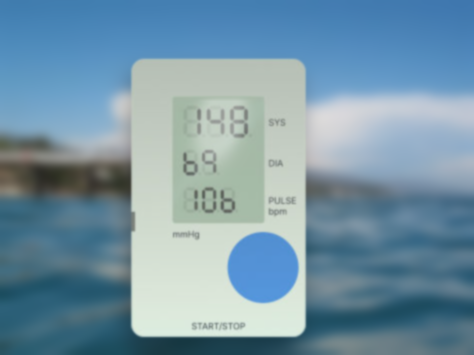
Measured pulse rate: 106
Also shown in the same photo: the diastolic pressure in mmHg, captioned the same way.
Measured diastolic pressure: 69
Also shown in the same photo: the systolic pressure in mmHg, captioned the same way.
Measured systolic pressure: 148
